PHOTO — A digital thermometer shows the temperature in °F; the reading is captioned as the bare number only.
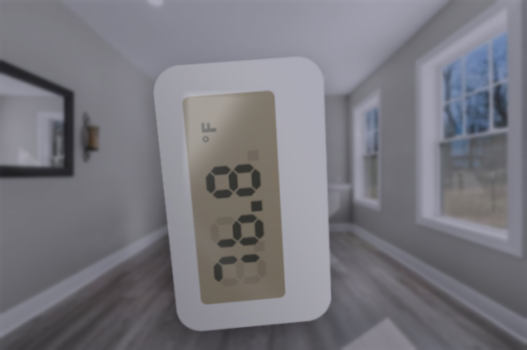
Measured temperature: 76.8
